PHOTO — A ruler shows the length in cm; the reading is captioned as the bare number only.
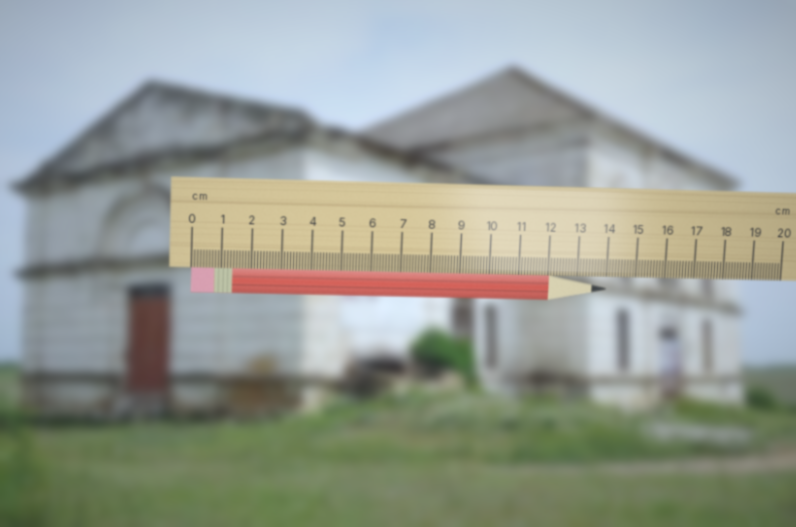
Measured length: 14
